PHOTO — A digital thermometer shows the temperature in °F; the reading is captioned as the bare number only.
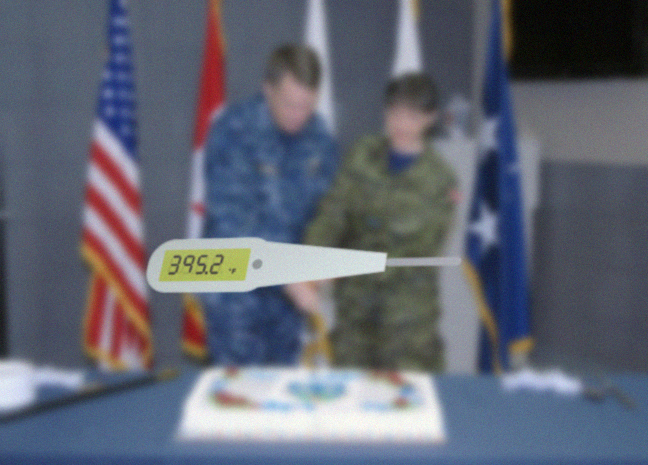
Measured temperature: 395.2
